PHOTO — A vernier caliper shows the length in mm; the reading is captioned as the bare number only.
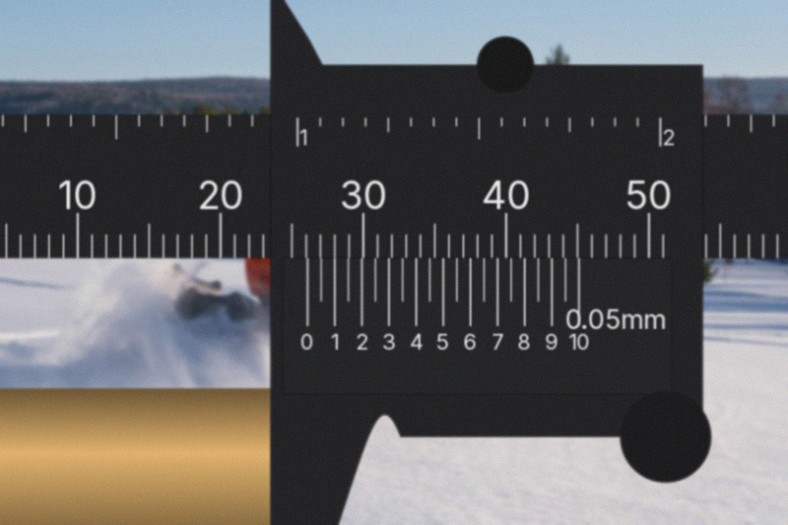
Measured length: 26.1
